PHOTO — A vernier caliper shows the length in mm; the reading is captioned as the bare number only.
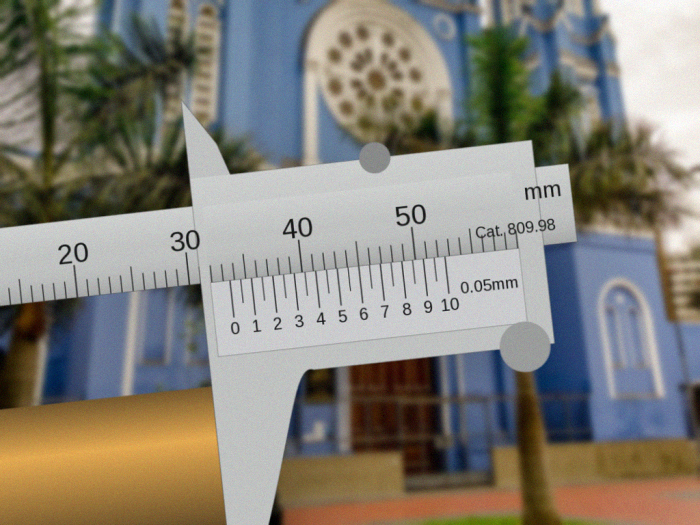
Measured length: 33.6
